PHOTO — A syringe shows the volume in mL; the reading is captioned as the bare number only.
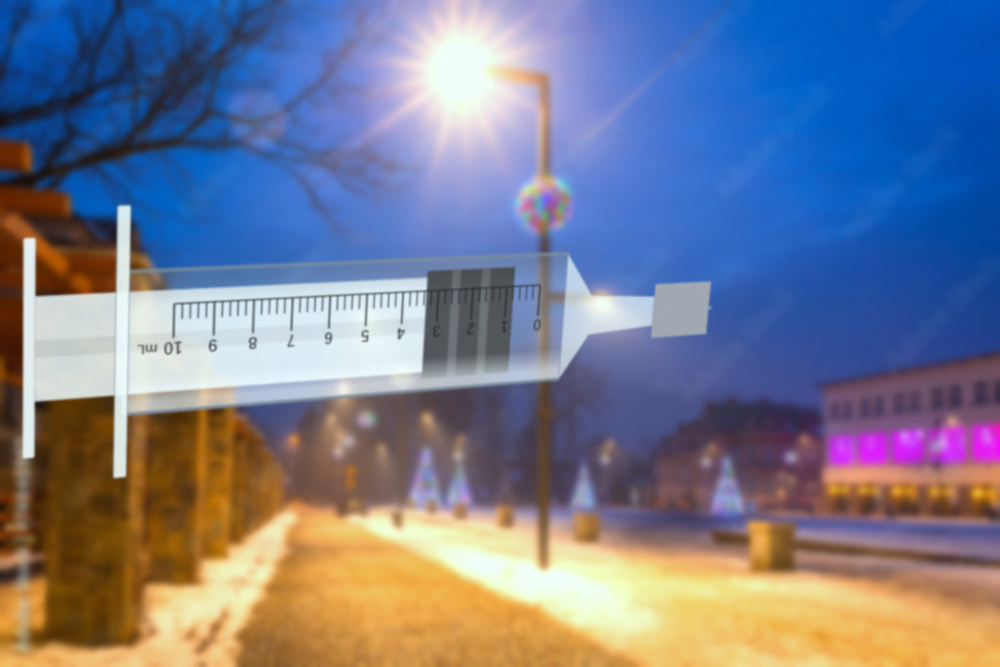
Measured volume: 0.8
